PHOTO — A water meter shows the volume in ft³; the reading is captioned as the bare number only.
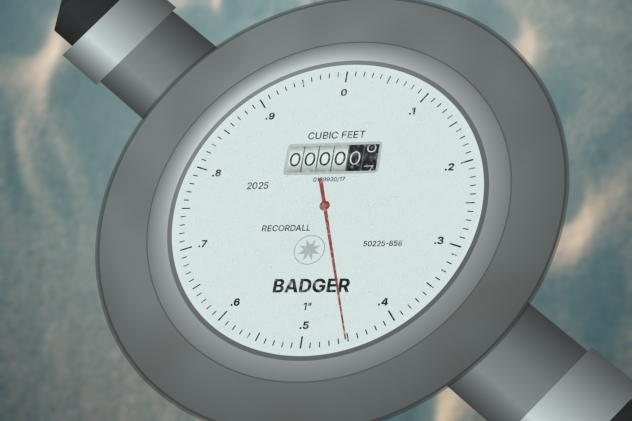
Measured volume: 6.45
